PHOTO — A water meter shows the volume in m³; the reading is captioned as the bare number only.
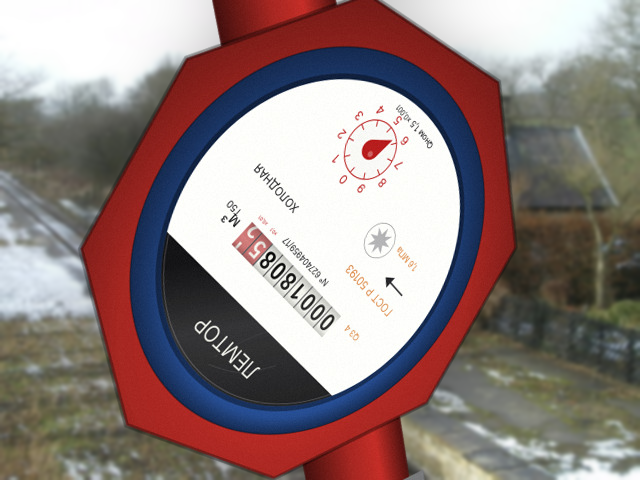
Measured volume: 1808.515
